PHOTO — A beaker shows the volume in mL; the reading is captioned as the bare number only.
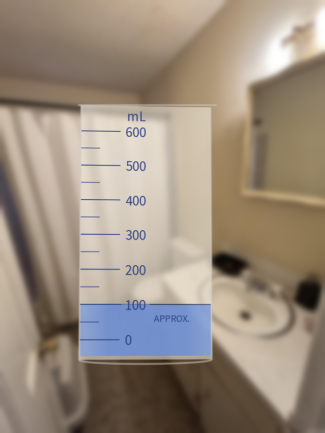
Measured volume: 100
